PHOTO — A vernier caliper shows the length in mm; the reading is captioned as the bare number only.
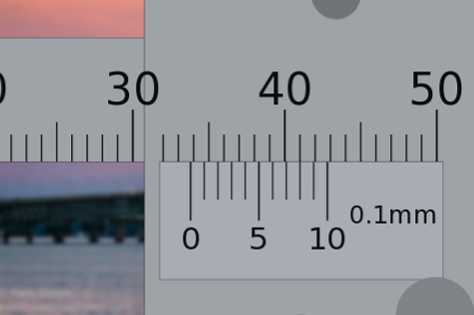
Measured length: 33.8
